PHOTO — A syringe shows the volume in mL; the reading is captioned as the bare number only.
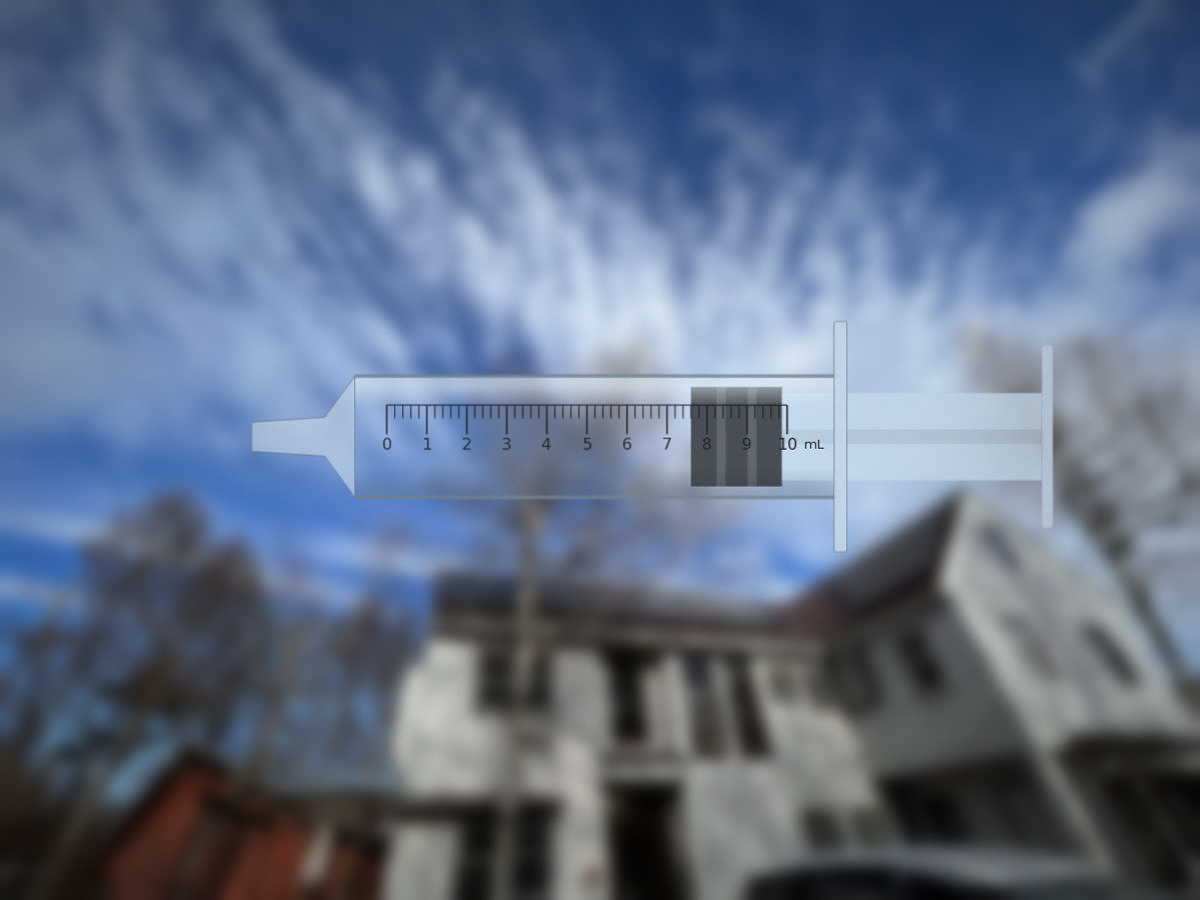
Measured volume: 7.6
